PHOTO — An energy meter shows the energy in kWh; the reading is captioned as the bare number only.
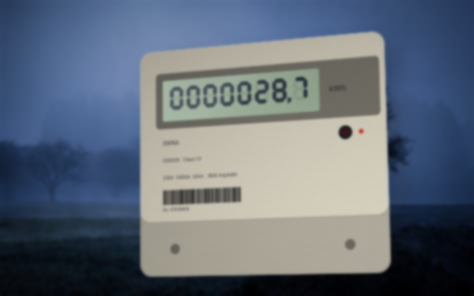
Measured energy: 28.7
